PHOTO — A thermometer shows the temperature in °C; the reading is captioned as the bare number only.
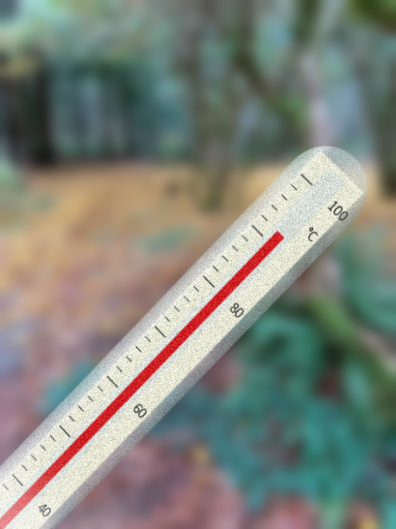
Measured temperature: 92
